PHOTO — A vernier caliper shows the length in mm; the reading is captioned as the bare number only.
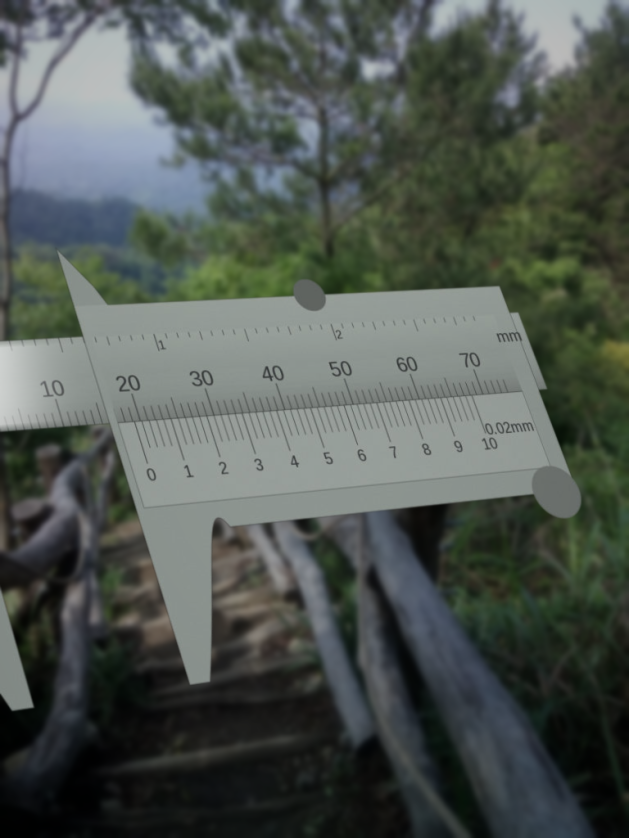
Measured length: 19.2
